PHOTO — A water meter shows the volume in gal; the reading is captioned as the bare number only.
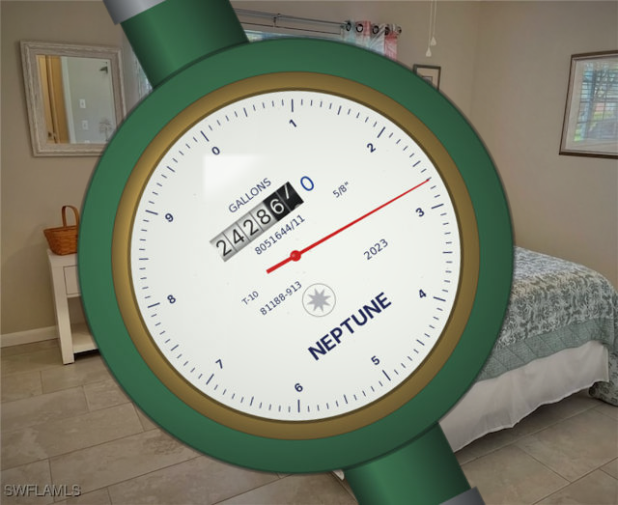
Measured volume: 2428672.7
